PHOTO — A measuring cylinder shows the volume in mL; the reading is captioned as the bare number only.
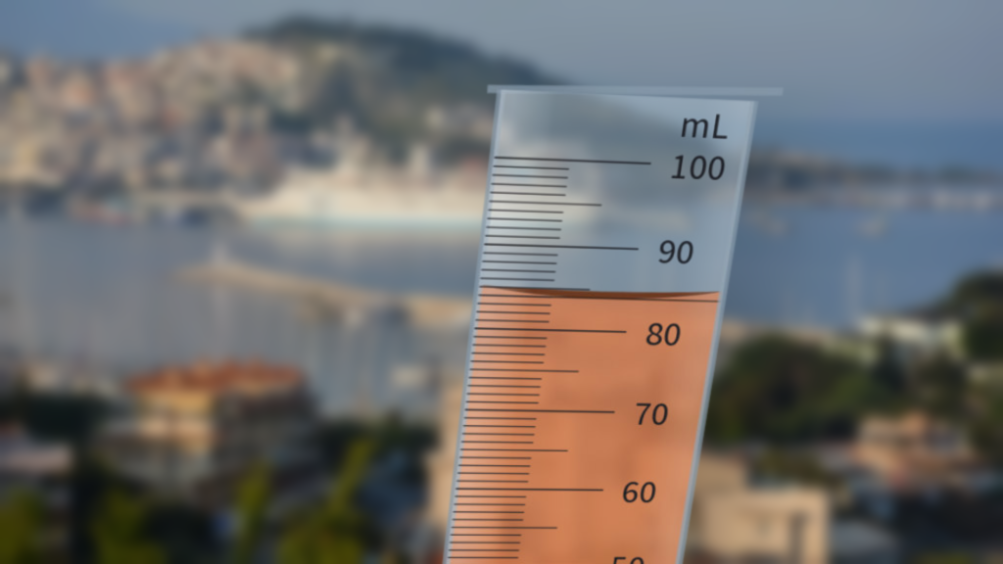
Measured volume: 84
